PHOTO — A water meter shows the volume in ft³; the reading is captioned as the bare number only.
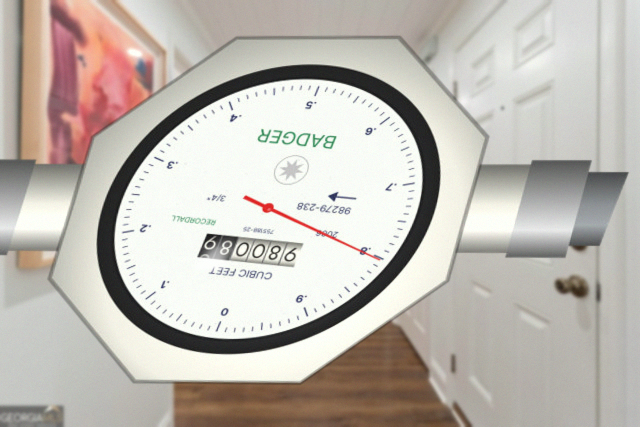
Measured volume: 980088.80
